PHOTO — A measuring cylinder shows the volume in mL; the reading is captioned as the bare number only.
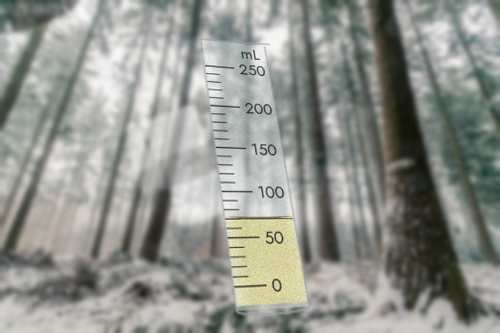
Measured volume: 70
